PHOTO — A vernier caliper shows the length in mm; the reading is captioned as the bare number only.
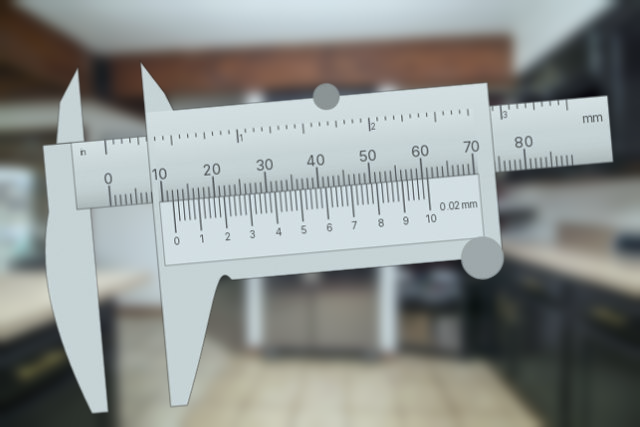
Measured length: 12.0
